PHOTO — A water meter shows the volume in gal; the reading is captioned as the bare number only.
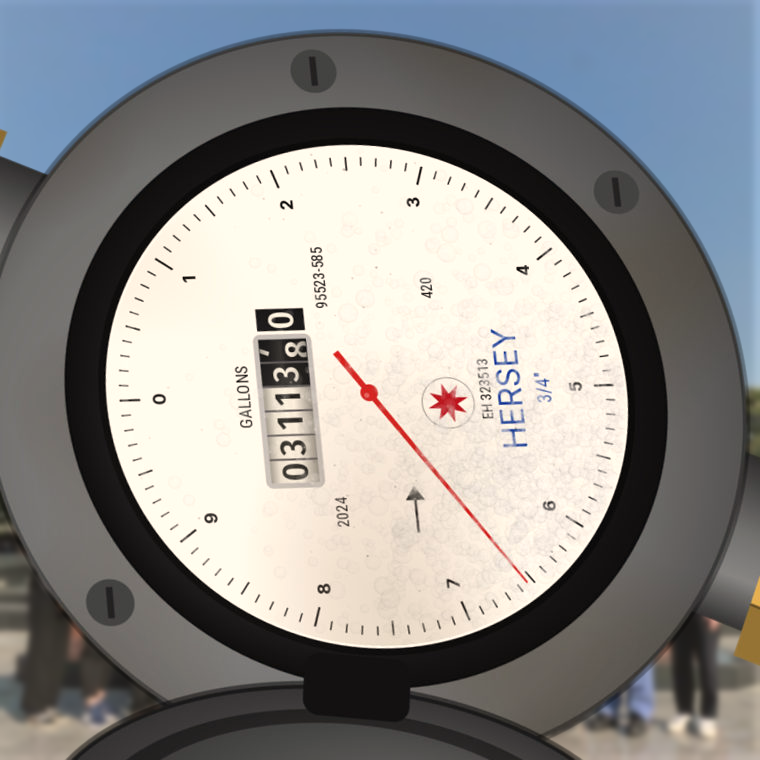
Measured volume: 311376.5
